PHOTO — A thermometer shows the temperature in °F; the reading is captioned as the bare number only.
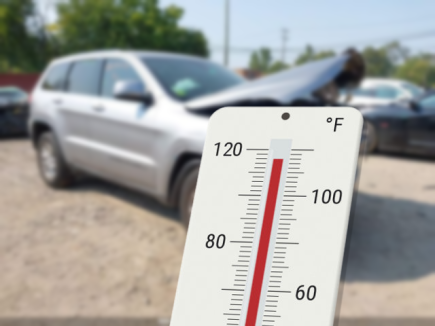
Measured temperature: 116
